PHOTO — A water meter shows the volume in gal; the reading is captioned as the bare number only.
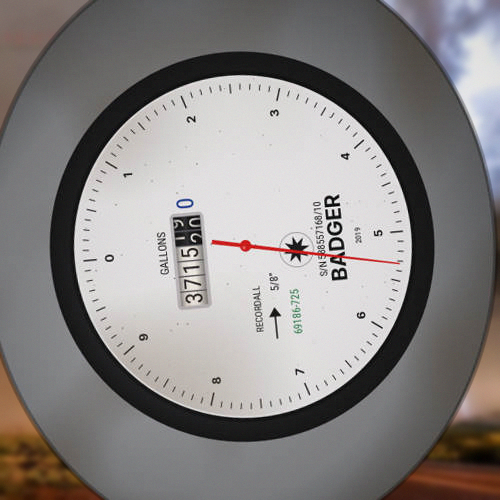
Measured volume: 3715195.3
